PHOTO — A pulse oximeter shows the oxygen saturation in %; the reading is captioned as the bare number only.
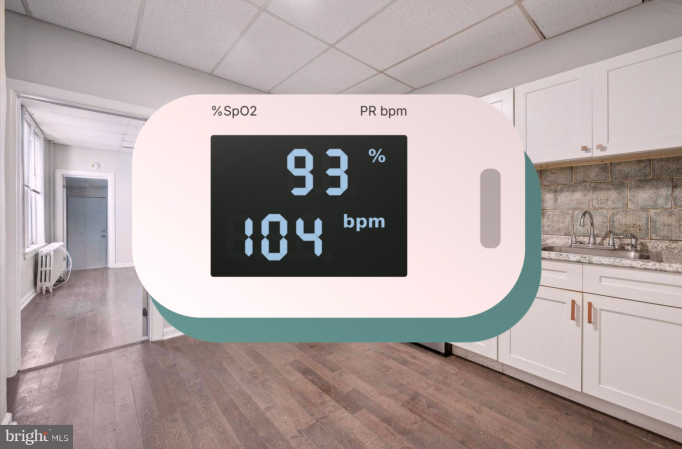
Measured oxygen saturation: 93
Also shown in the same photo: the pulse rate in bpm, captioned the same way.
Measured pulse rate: 104
